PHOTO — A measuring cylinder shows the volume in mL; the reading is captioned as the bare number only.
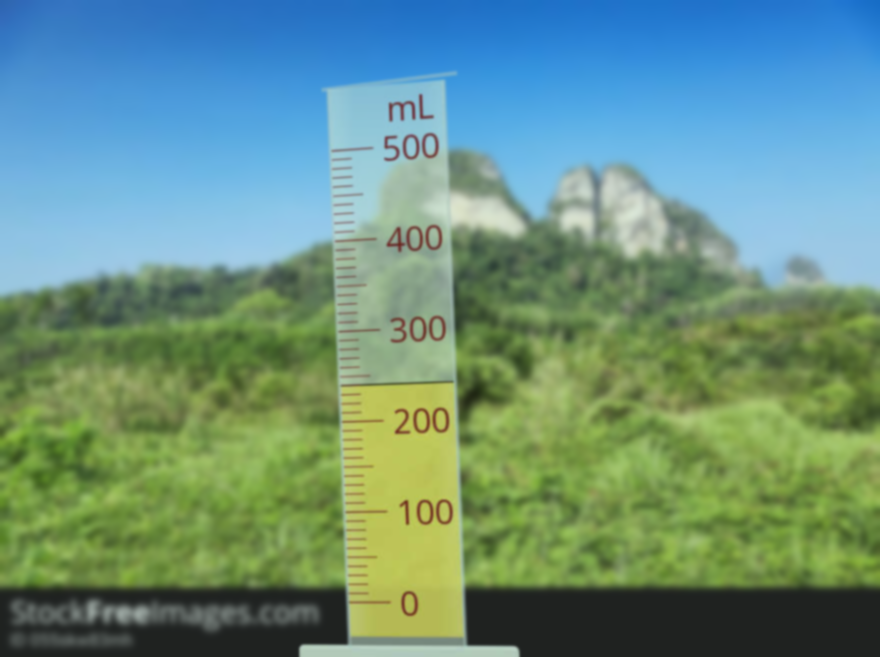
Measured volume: 240
